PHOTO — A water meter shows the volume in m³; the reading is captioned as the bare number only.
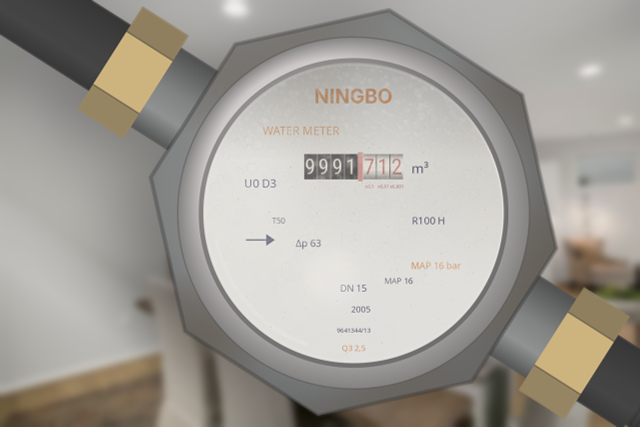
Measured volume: 9991.712
